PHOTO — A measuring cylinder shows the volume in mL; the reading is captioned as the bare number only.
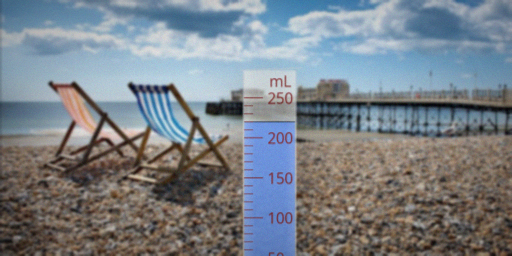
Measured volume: 220
